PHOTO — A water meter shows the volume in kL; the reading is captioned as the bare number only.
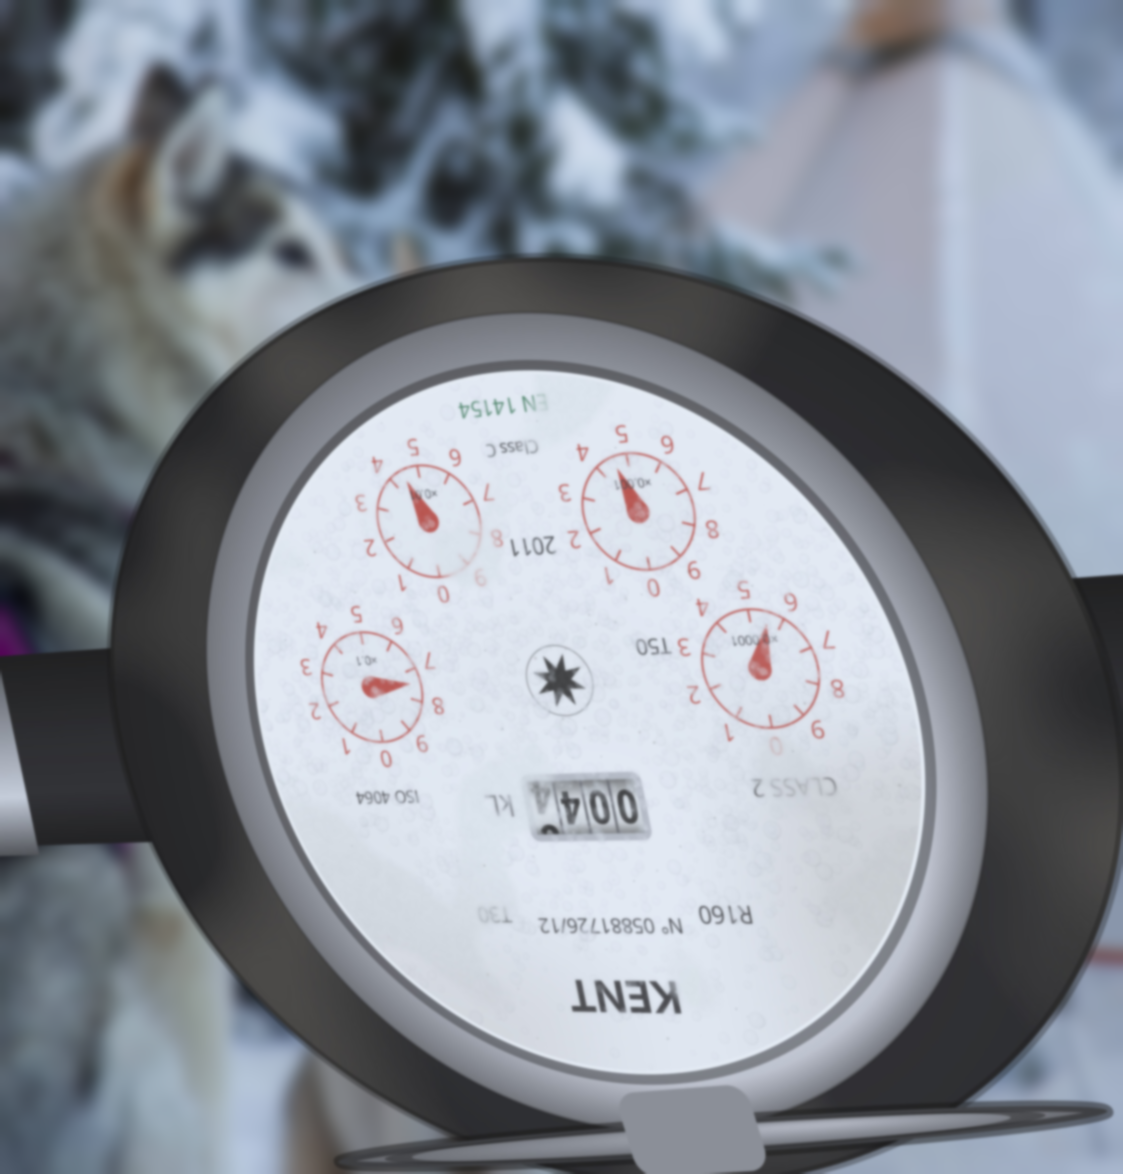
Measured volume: 43.7445
